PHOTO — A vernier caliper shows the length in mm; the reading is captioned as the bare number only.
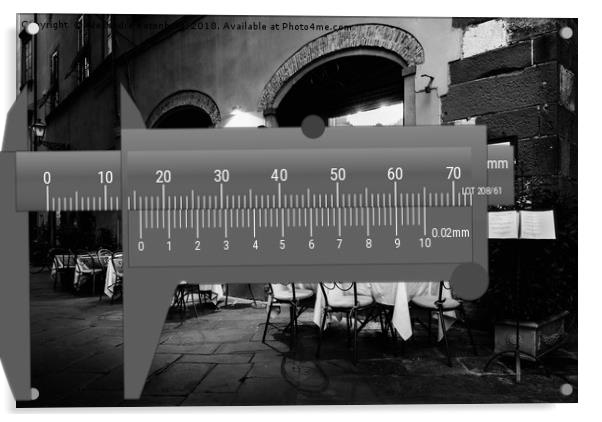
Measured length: 16.0
